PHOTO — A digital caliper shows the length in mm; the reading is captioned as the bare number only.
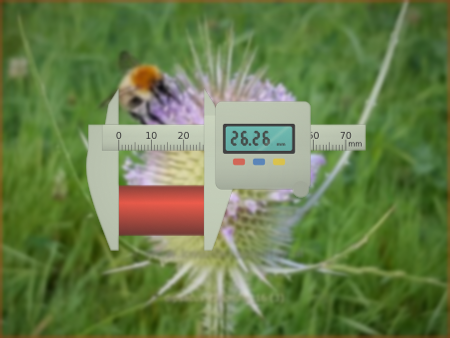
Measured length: 26.26
